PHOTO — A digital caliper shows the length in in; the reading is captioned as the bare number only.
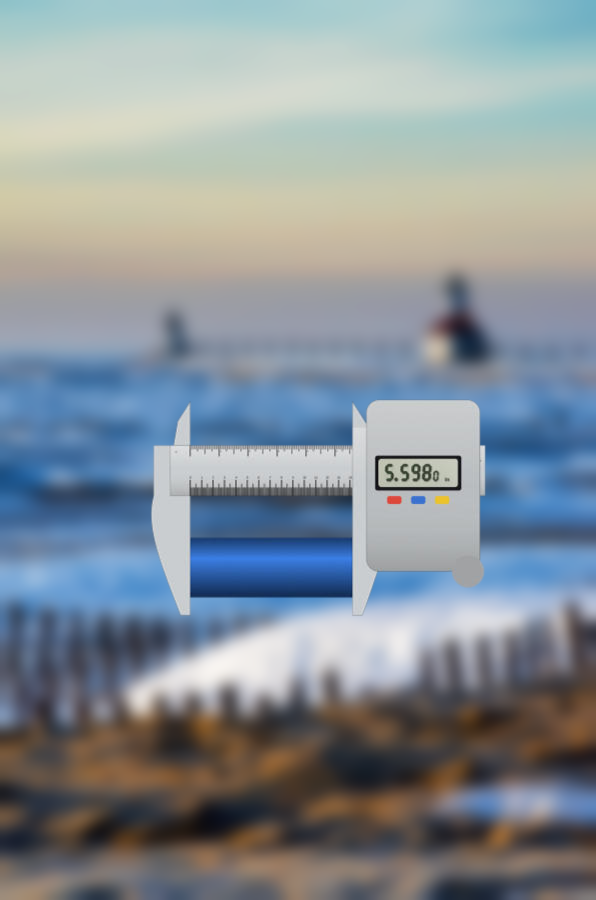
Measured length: 5.5980
